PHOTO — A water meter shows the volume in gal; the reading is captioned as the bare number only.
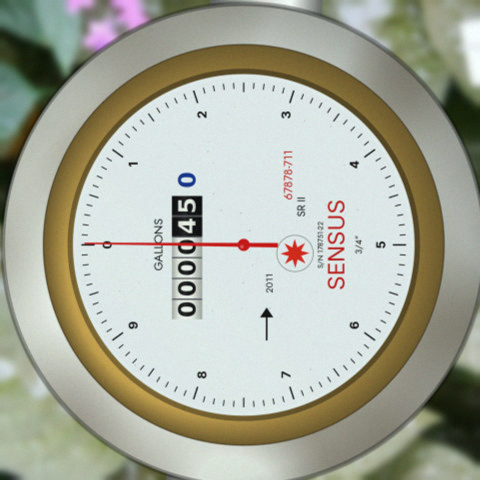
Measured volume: 450.0
